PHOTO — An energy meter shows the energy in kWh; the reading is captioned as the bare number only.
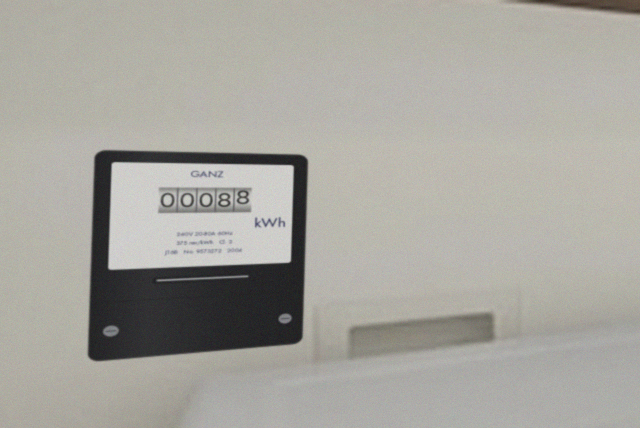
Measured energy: 88
